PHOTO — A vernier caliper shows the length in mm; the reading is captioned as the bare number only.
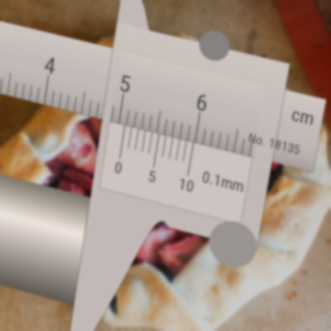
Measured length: 50.8
